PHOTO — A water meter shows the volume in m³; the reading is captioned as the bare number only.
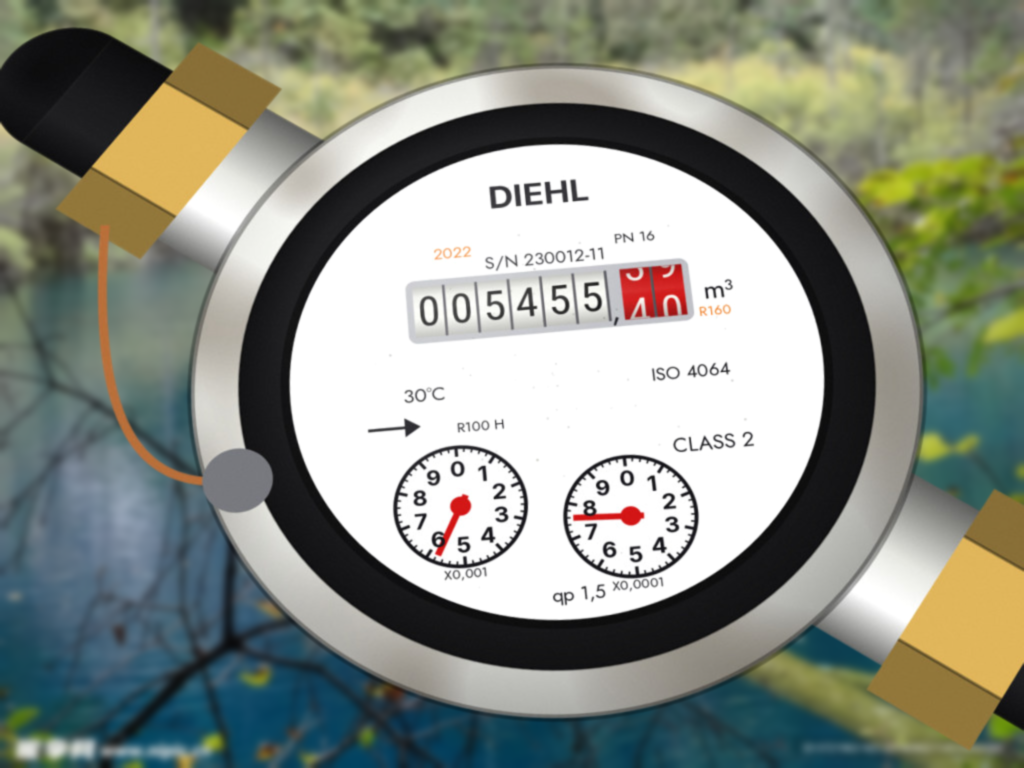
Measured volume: 5455.3957
